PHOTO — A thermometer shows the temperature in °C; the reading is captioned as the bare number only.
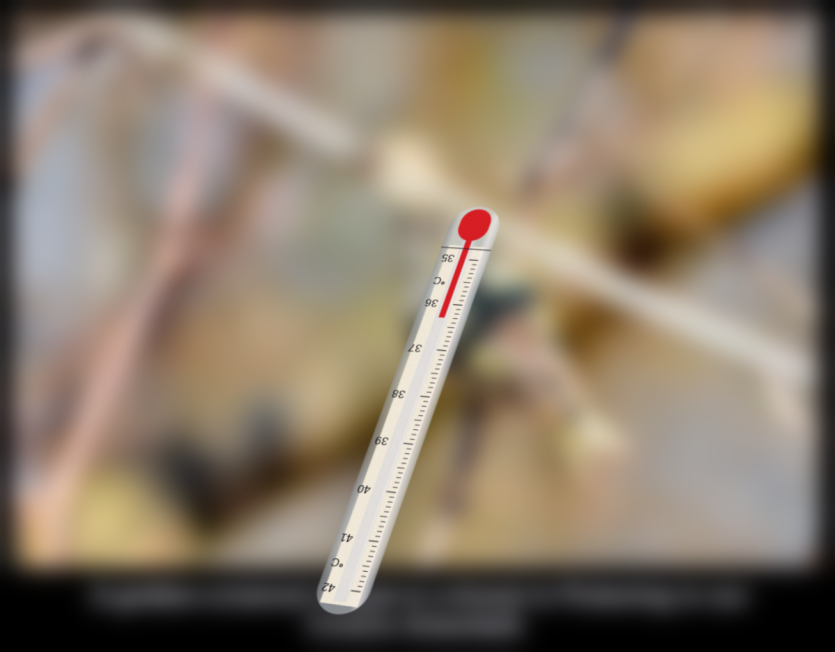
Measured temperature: 36.3
